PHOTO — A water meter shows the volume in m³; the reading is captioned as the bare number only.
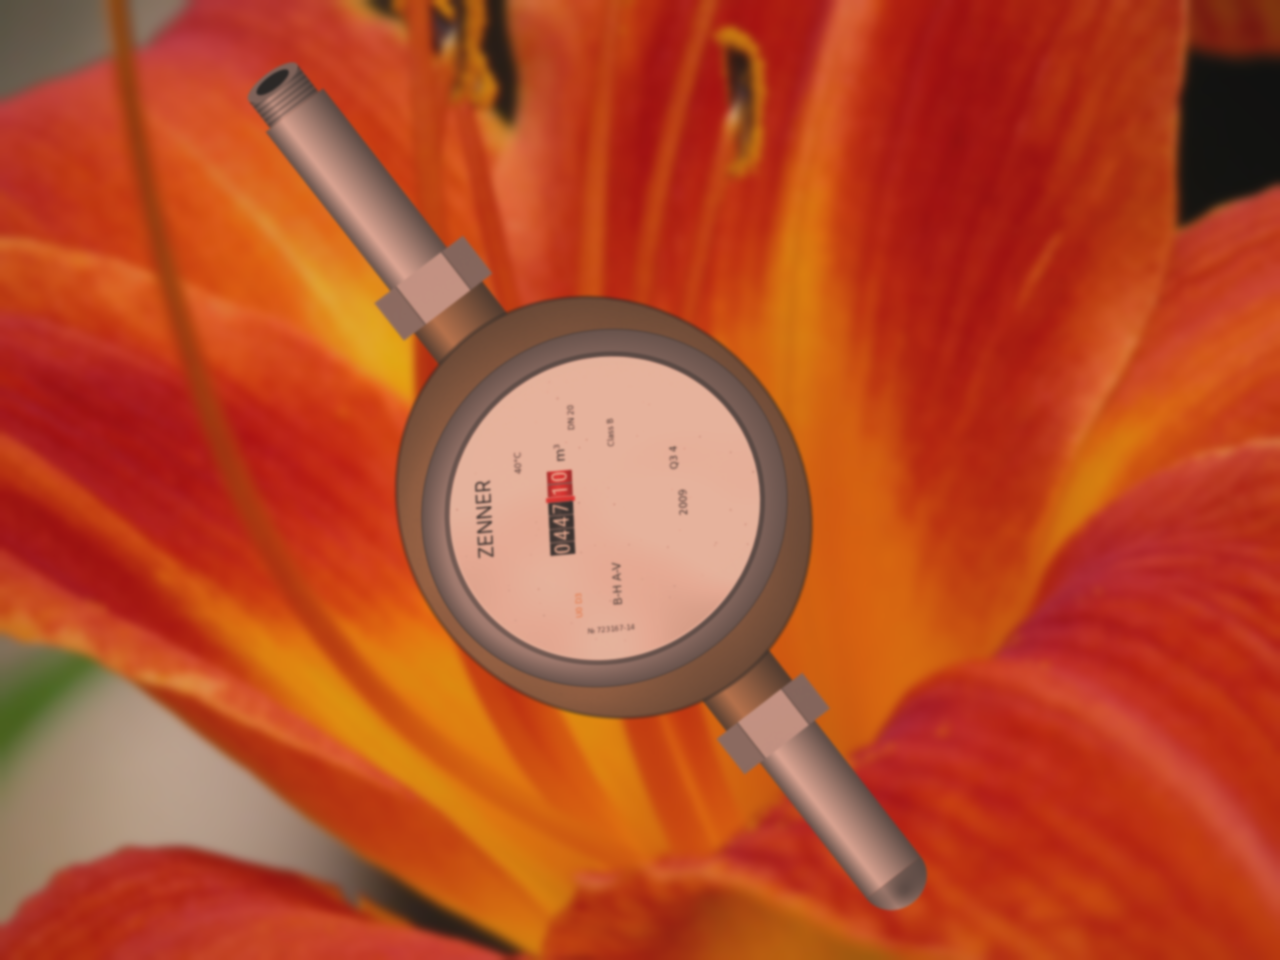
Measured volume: 447.10
